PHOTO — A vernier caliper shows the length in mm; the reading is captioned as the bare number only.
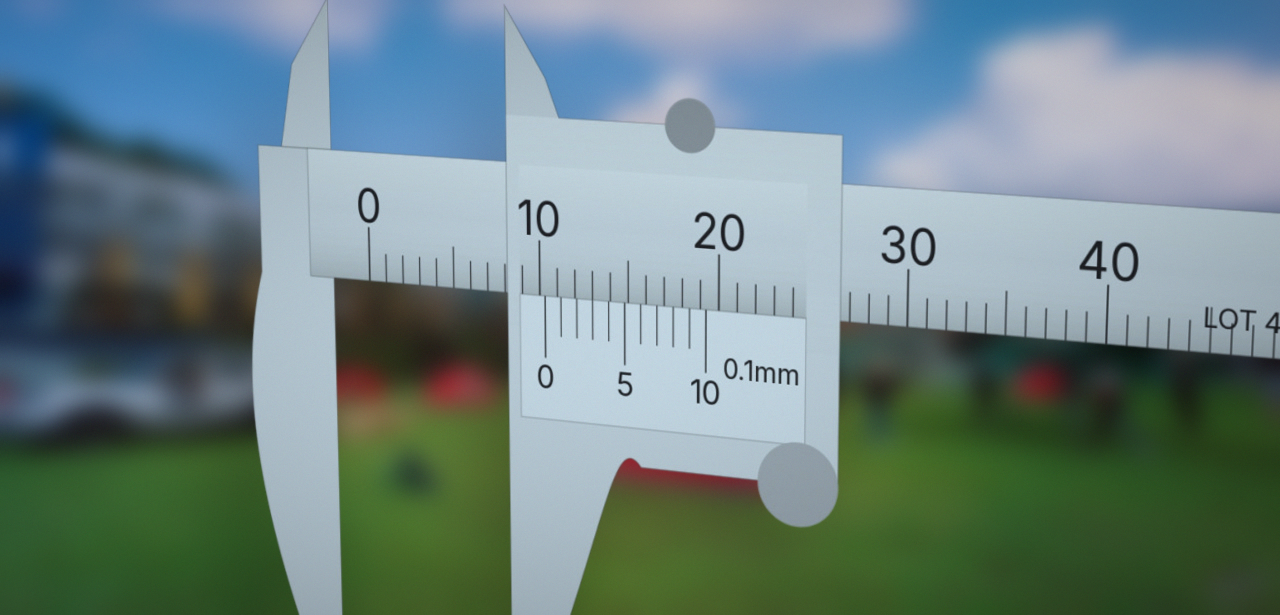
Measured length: 10.3
